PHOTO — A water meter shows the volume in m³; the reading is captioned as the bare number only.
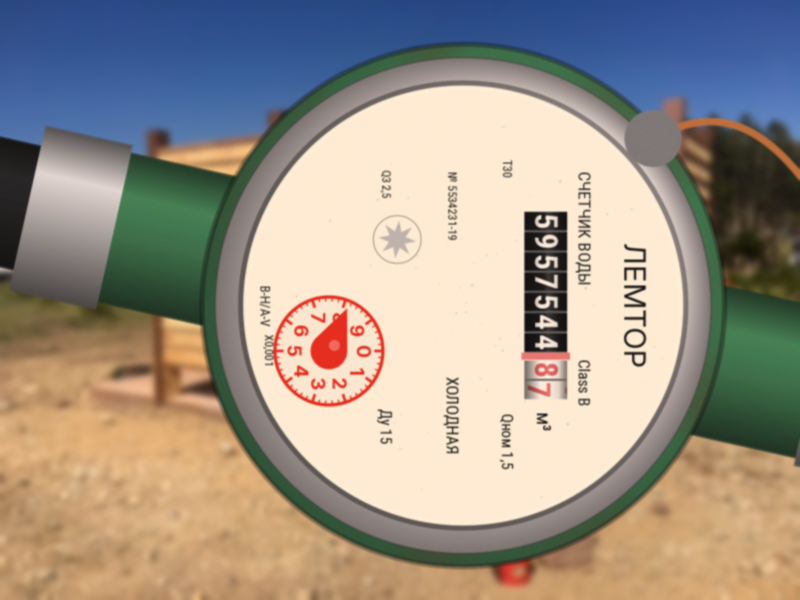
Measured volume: 5957544.868
